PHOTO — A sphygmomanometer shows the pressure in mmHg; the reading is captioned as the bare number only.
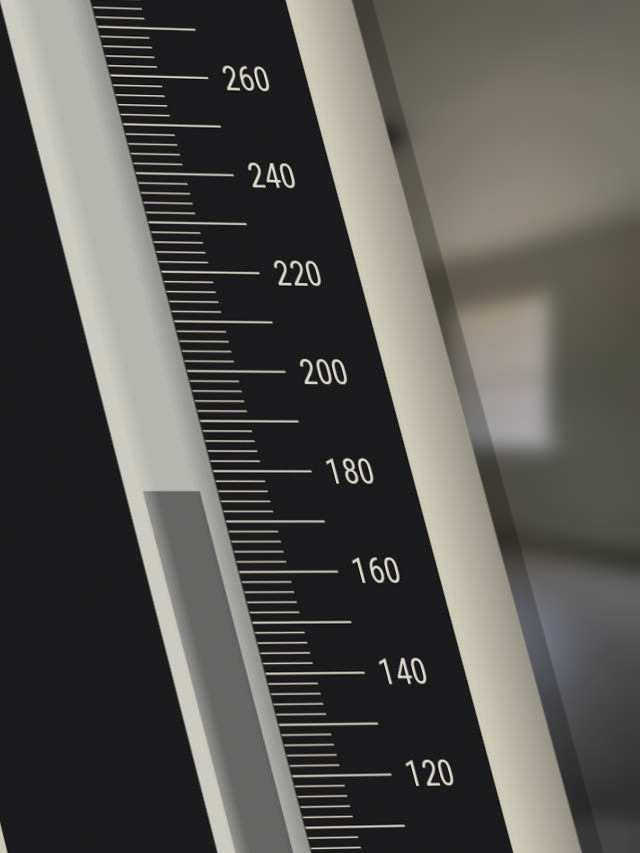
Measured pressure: 176
